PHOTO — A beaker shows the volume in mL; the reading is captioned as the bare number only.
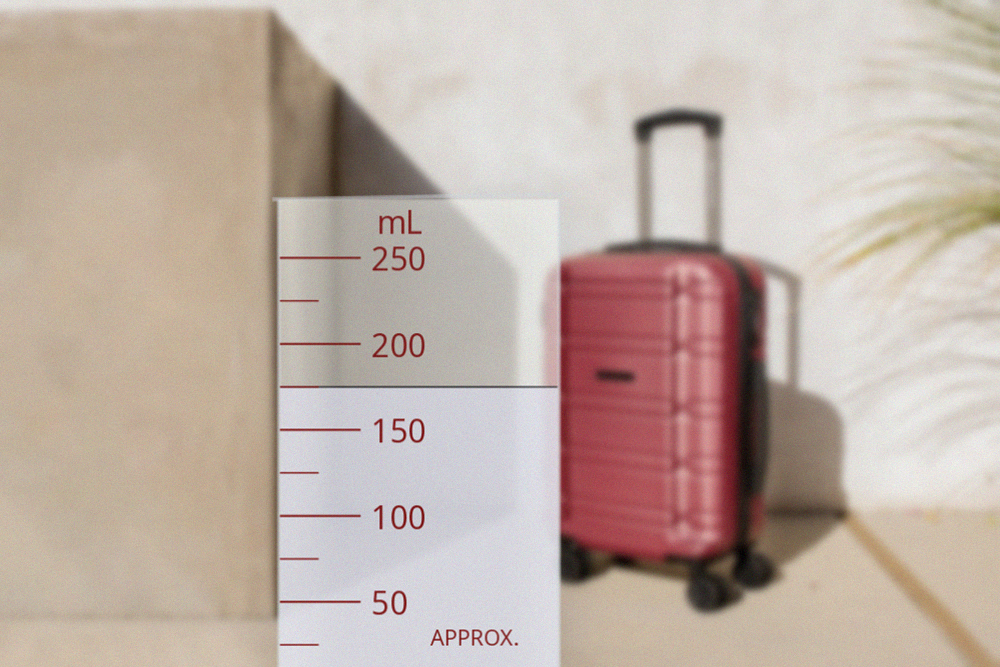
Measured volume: 175
